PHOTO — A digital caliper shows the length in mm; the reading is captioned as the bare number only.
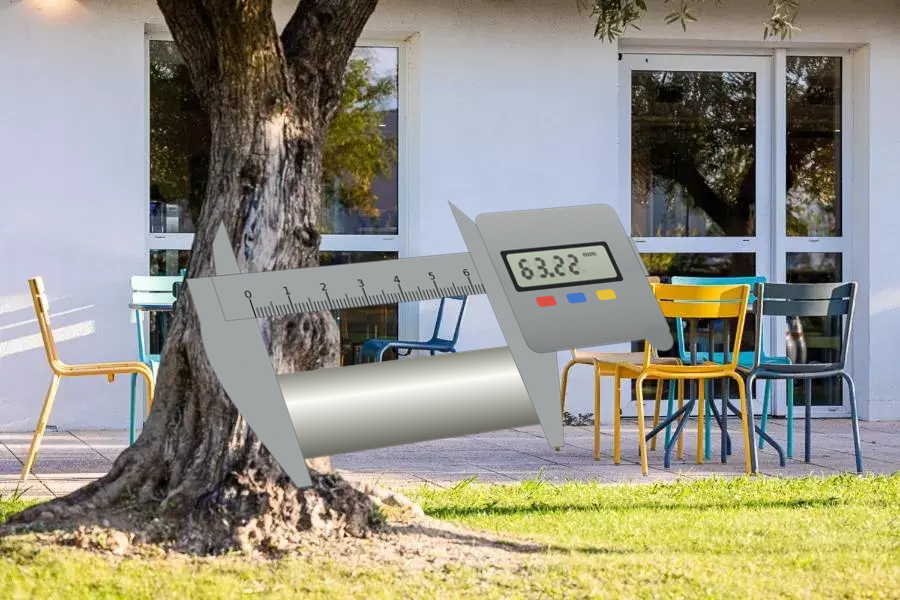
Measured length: 63.22
